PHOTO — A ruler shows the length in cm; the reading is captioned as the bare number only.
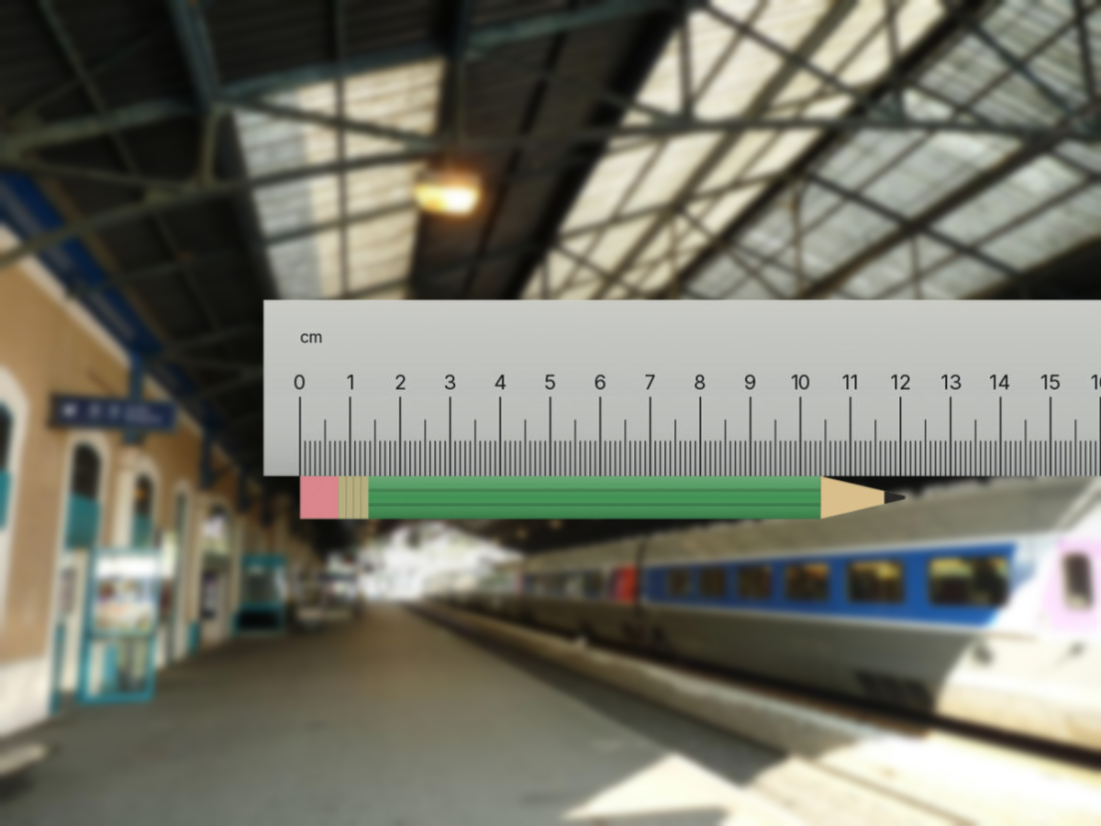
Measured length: 12.1
